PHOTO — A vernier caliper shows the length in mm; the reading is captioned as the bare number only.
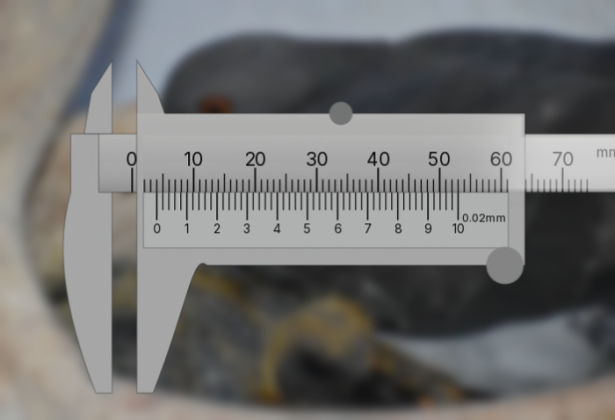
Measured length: 4.0
